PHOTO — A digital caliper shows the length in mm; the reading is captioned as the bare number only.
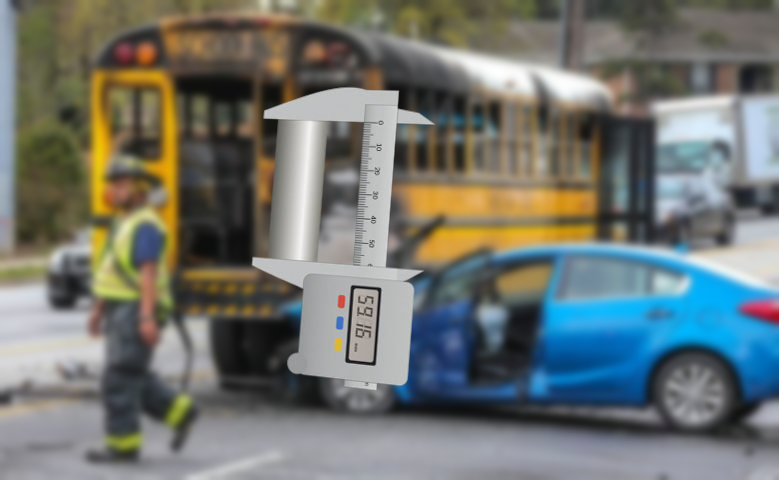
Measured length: 59.16
